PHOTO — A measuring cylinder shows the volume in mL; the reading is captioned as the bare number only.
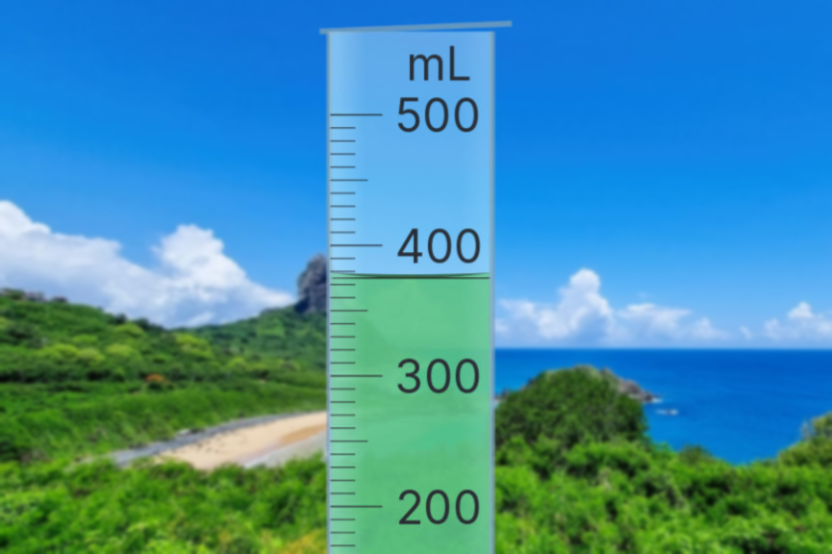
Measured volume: 375
